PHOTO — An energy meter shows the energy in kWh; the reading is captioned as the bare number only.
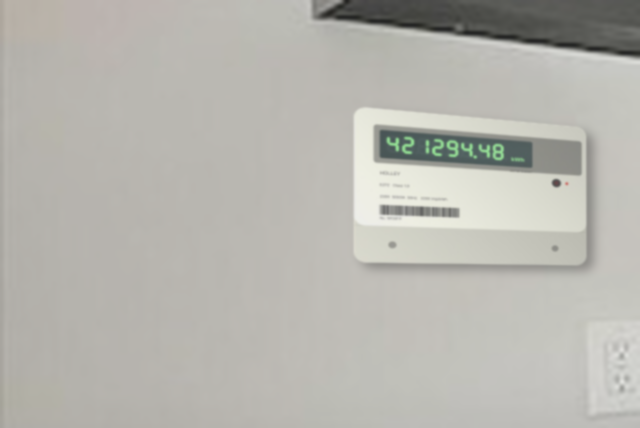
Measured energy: 421294.48
